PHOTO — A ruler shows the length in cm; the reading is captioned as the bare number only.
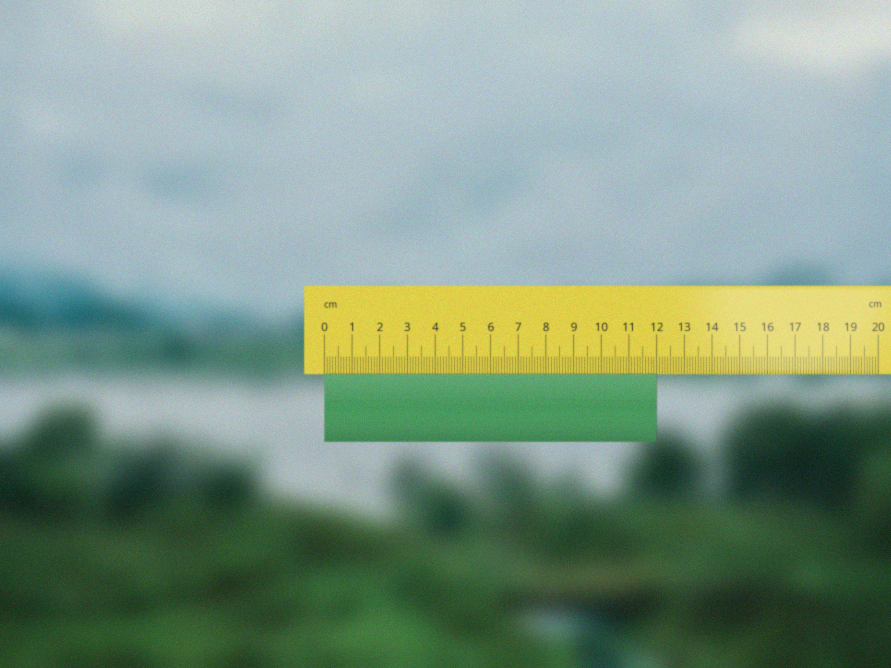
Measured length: 12
